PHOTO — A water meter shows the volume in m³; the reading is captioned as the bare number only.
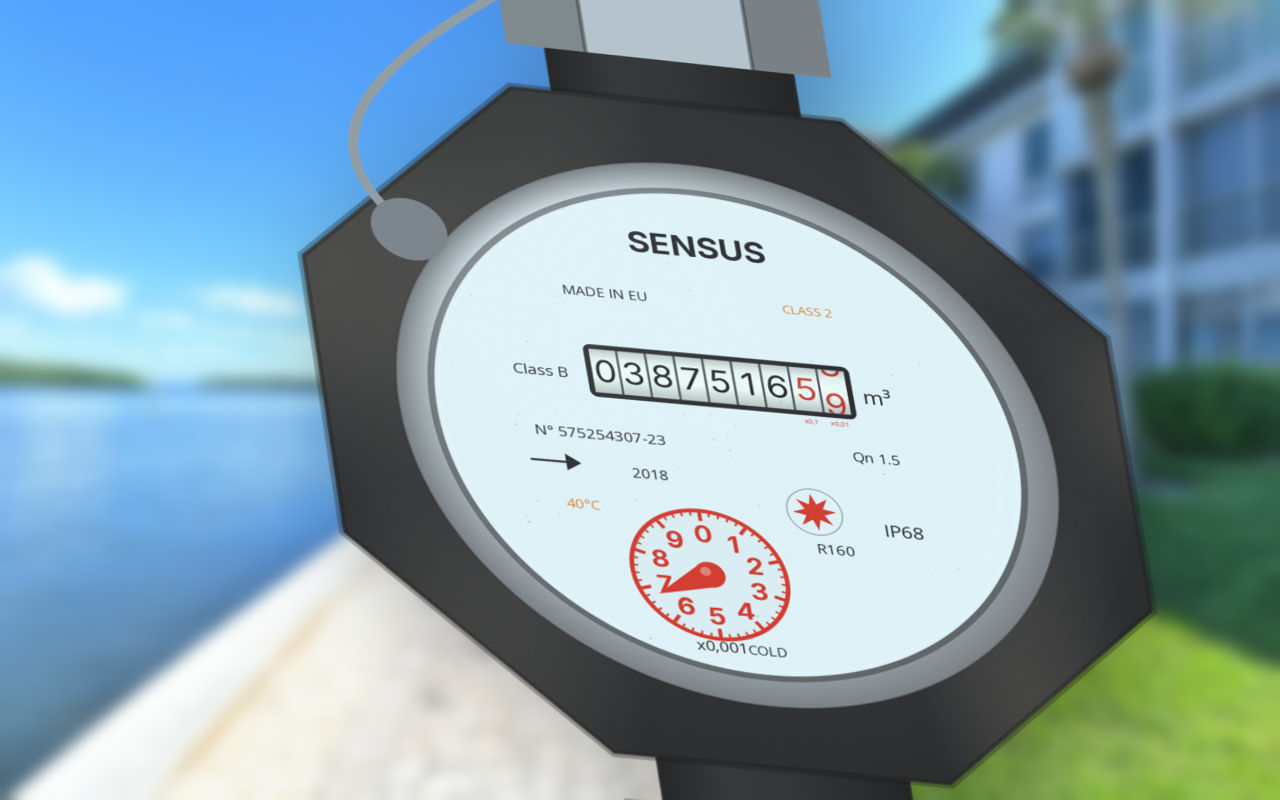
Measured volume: 387516.586
